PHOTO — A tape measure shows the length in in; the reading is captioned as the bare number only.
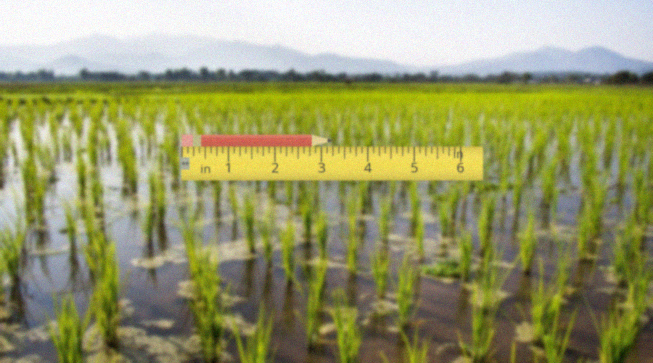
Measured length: 3.25
